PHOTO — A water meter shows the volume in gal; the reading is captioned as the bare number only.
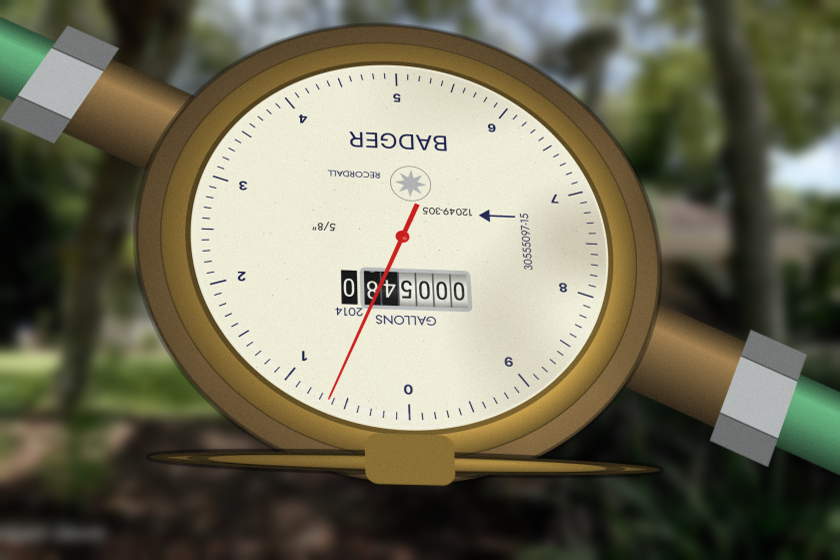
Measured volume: 5480.6
